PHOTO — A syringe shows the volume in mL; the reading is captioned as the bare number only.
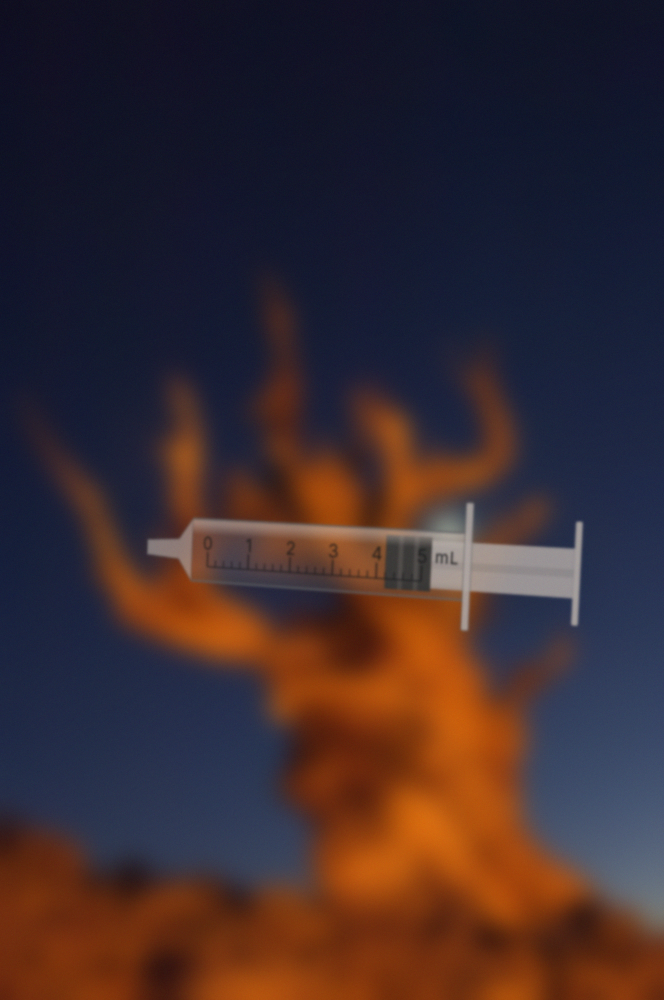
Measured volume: 4.2
